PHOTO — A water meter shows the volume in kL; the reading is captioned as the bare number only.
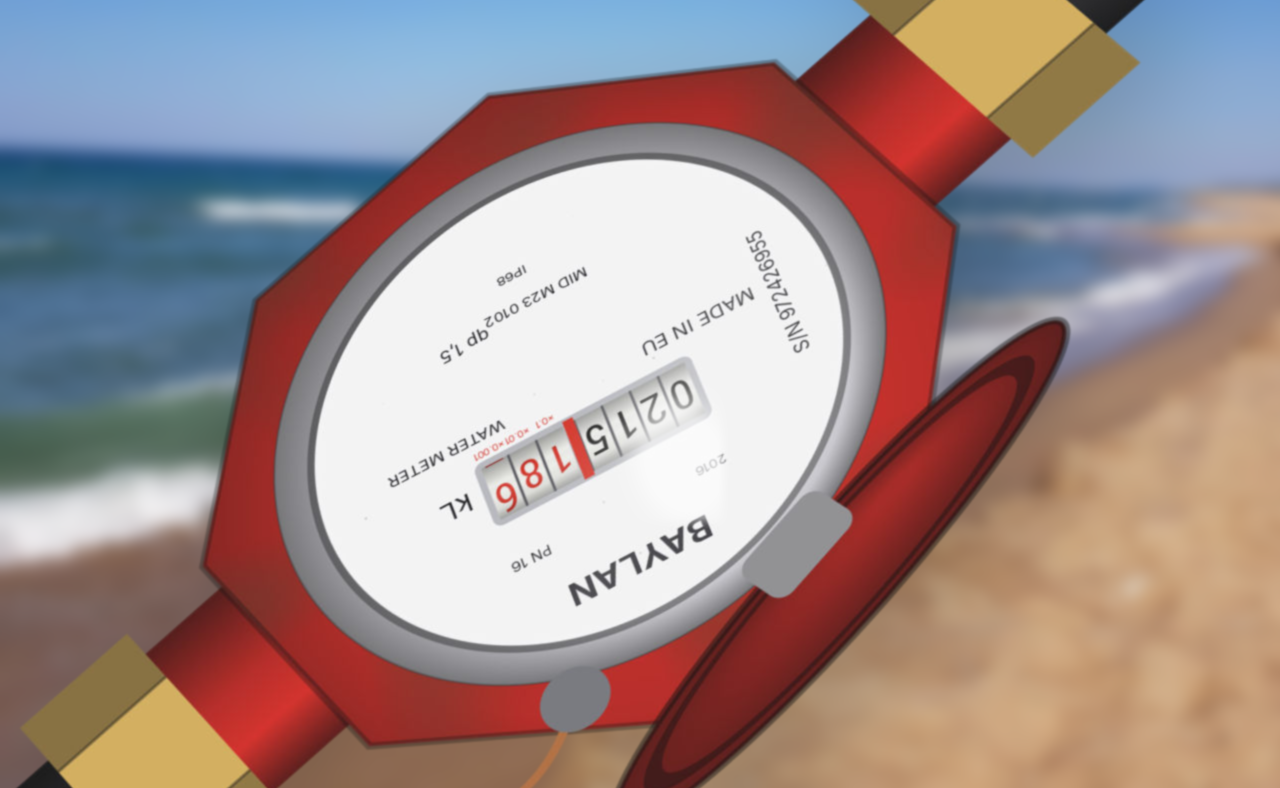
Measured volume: 215.186
